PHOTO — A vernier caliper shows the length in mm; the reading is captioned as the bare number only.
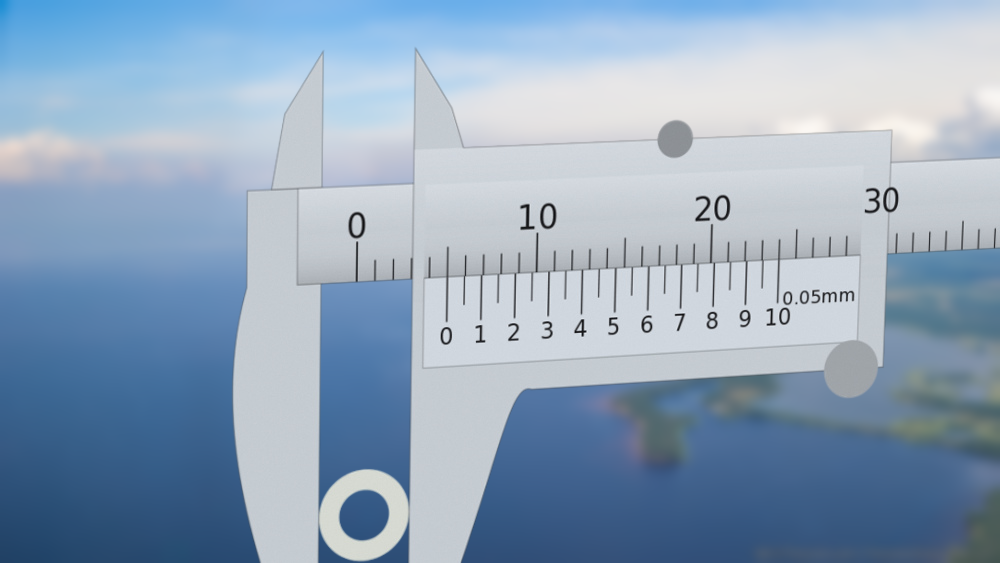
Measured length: 5.0
